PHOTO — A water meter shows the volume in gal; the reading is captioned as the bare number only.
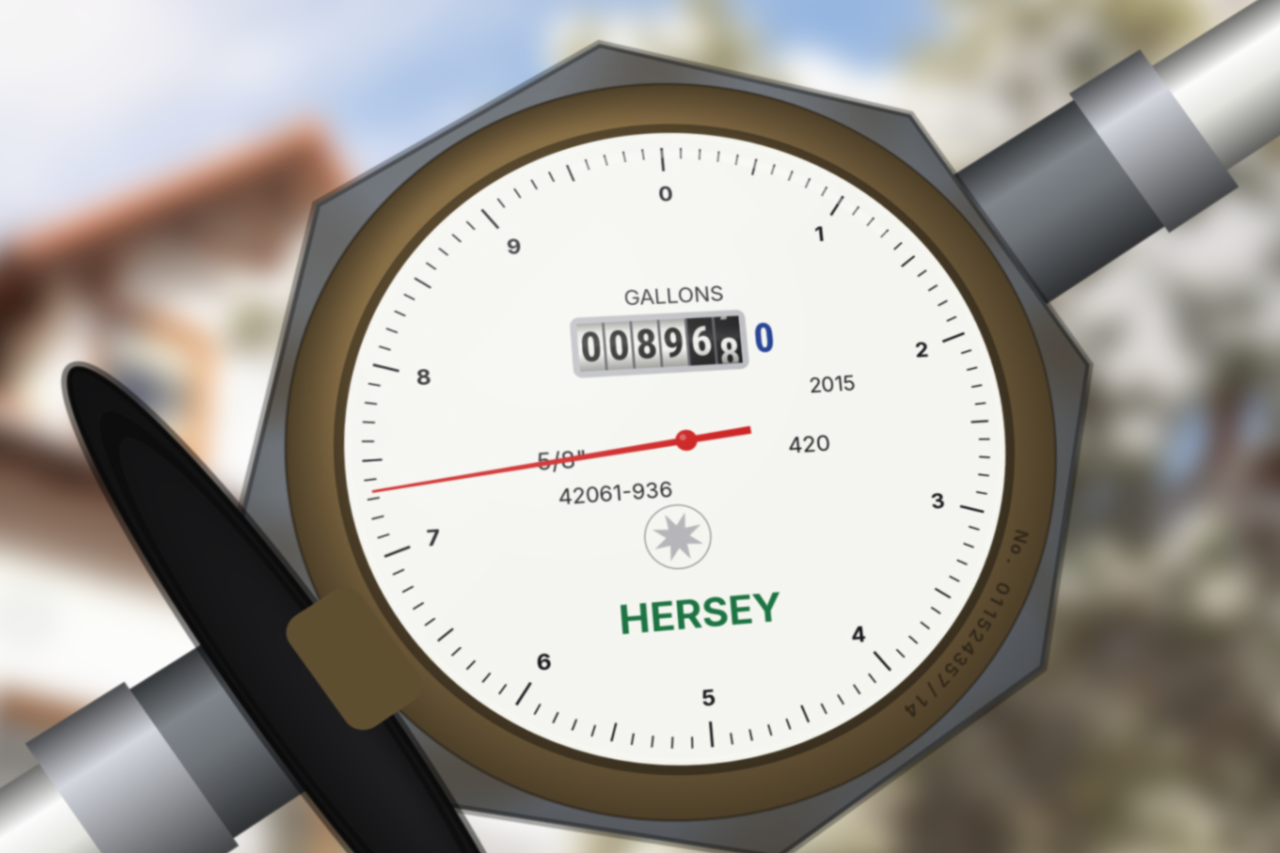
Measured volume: 89677.3
